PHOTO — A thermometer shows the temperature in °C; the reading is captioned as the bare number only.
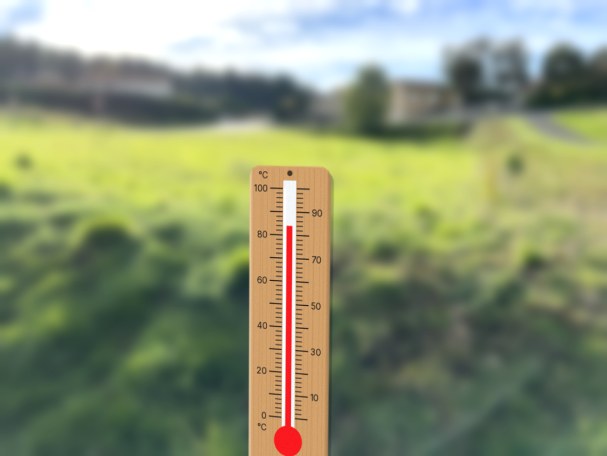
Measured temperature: 84
